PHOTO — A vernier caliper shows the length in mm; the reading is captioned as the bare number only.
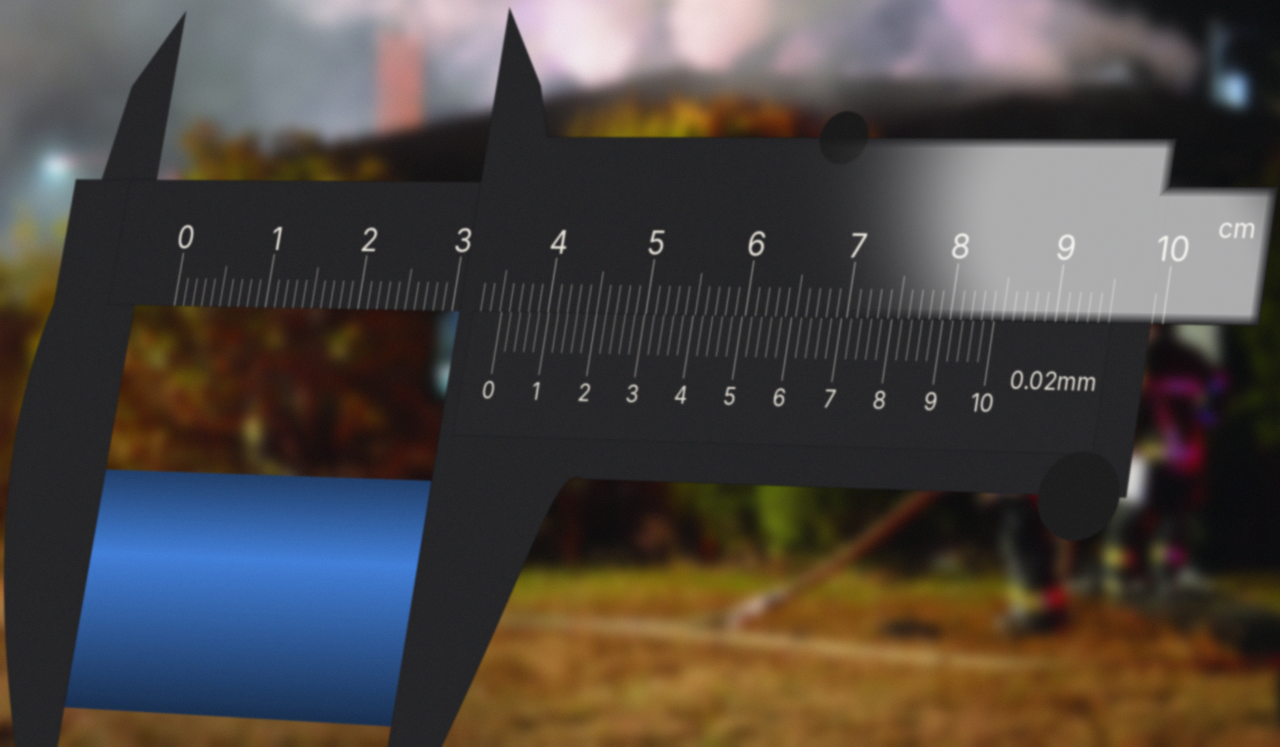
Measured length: 35.2
